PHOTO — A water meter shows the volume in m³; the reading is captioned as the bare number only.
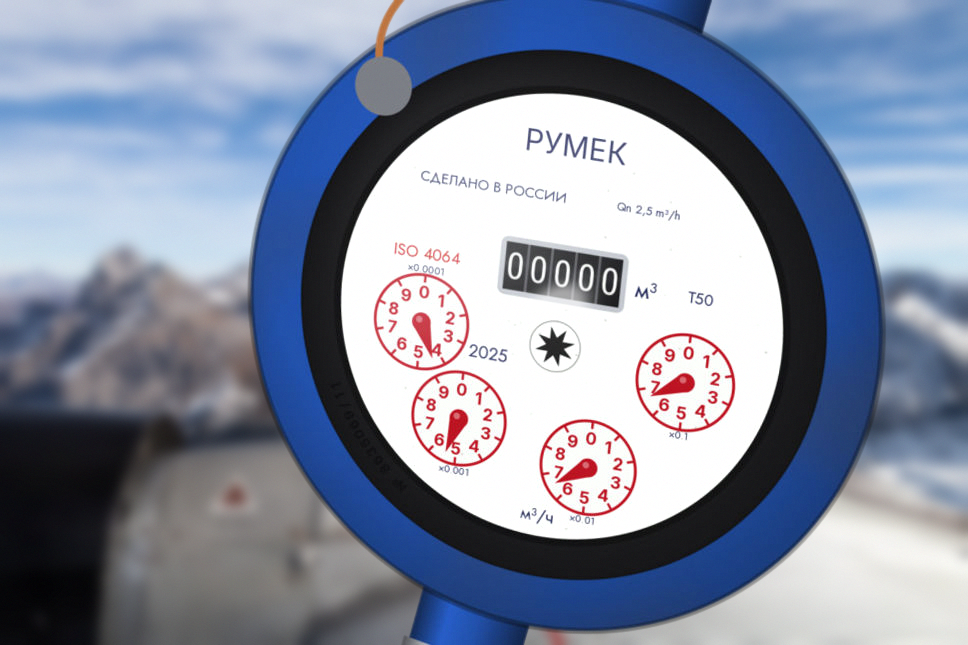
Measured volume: 0.6654
